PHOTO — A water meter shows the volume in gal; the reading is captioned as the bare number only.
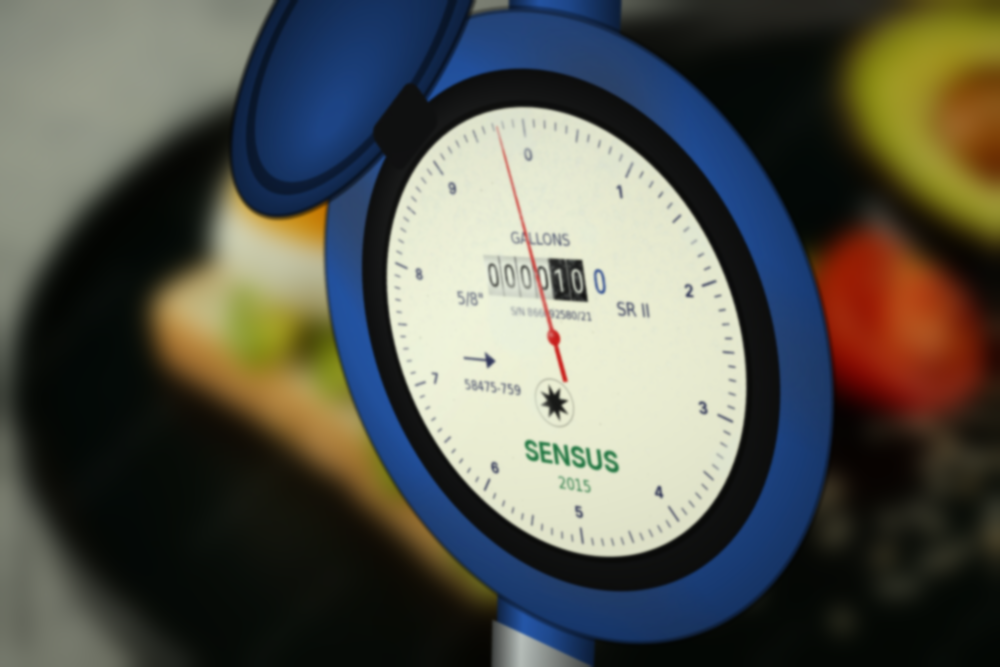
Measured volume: 99.7
